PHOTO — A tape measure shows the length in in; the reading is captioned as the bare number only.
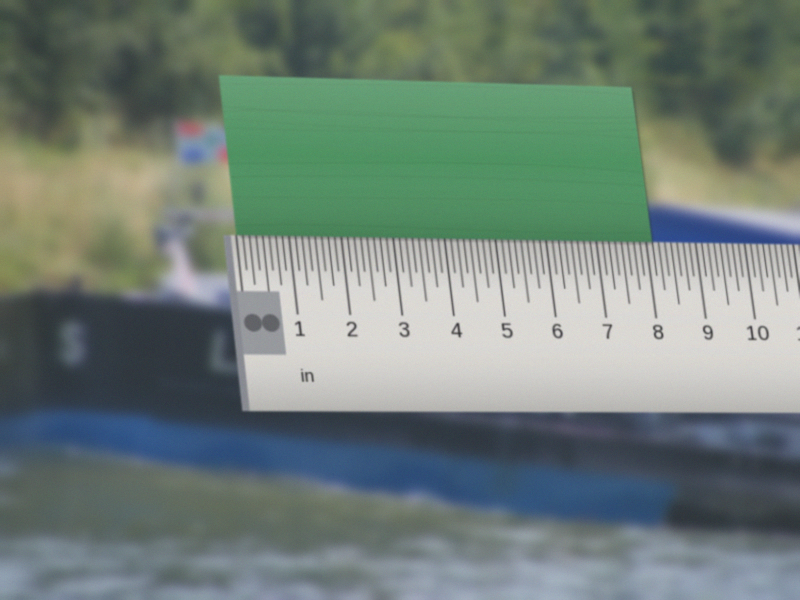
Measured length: 8.125
